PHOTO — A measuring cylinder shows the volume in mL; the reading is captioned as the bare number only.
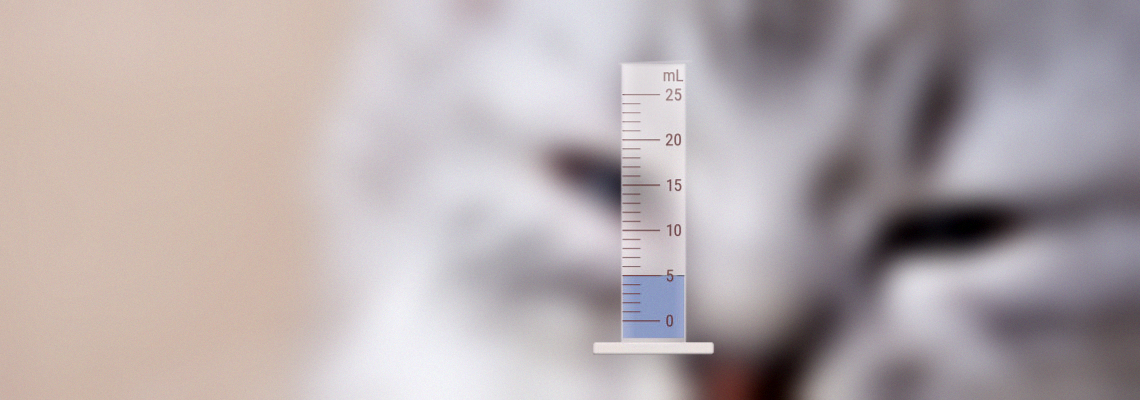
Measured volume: 5
